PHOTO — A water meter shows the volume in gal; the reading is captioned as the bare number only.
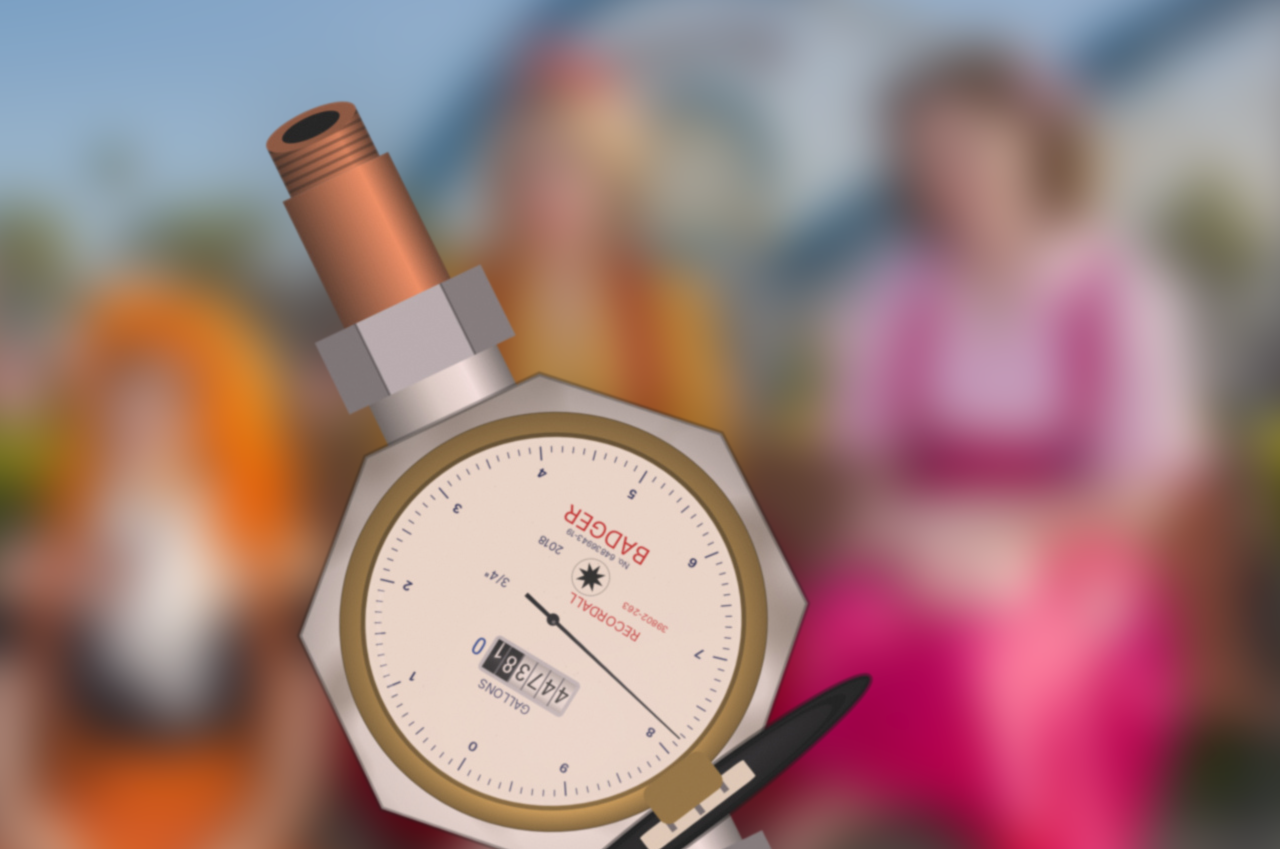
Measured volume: 4473807.8
